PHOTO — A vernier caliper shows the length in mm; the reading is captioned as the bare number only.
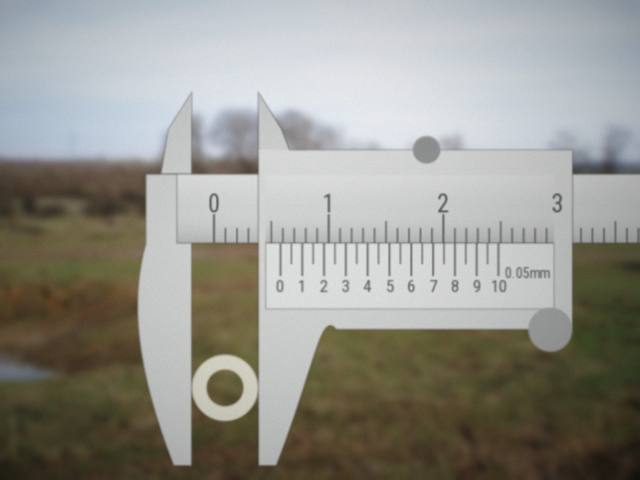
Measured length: 5.8
